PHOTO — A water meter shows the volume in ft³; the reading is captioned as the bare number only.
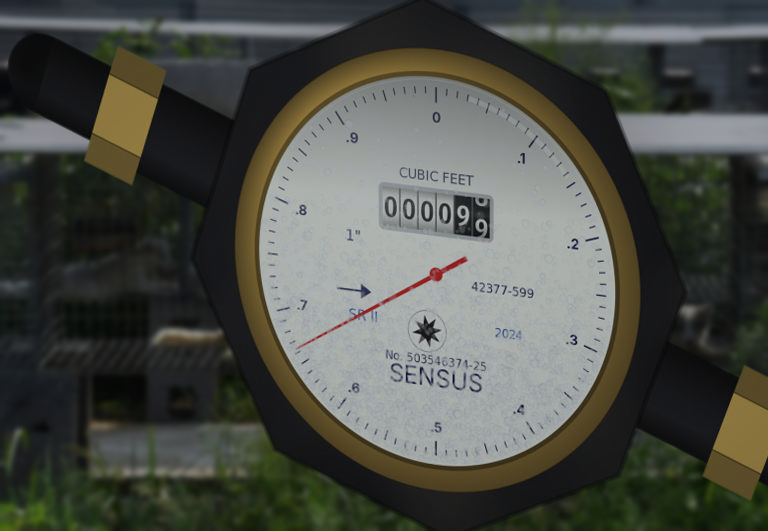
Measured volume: 98.66
